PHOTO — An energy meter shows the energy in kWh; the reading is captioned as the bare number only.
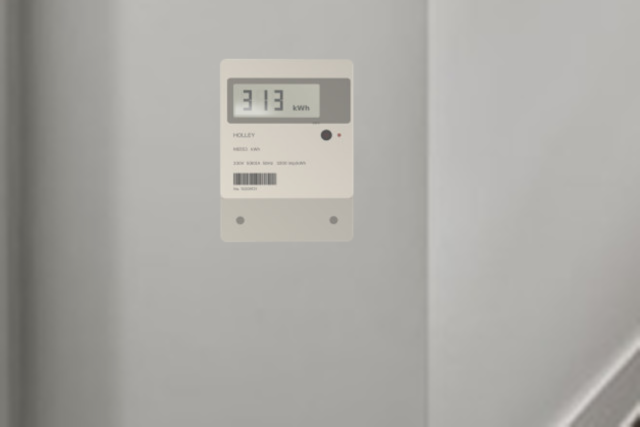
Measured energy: 313
